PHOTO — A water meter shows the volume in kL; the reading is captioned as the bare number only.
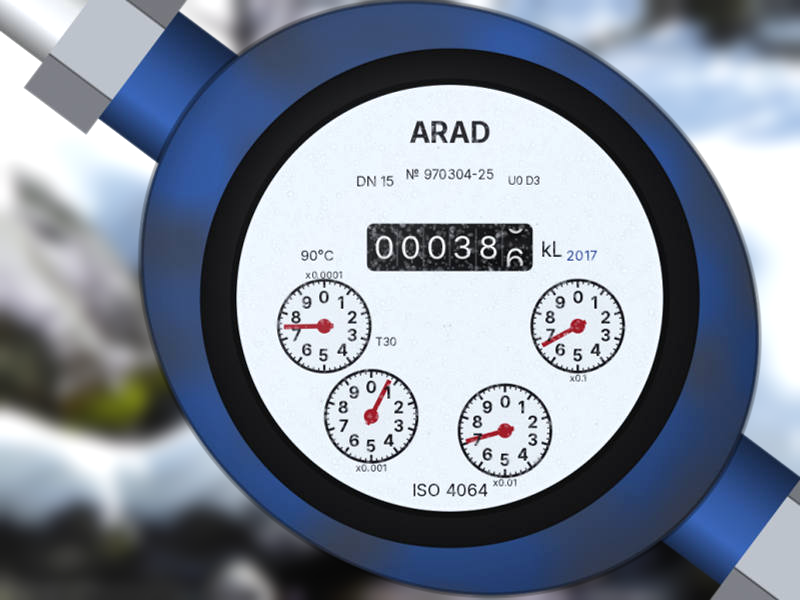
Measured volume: 385.6707
